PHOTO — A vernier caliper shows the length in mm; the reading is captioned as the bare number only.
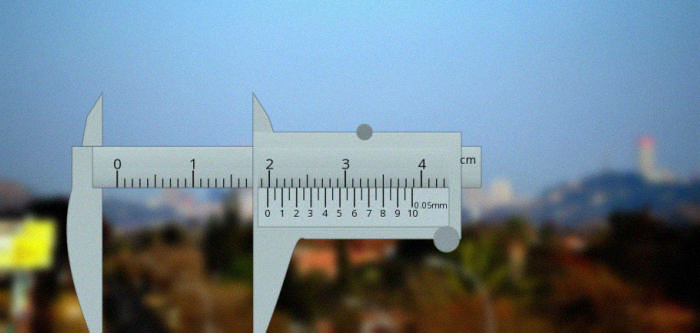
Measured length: 19.8
